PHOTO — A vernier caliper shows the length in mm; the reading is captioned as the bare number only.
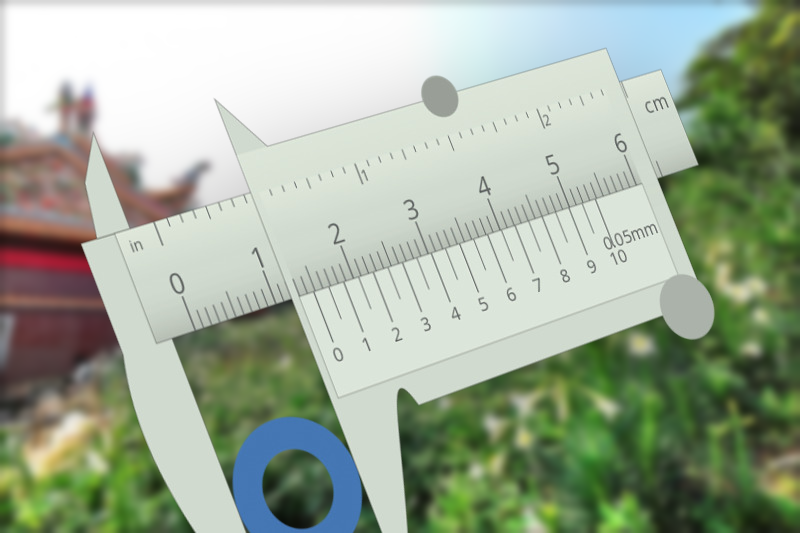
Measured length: 14.8
